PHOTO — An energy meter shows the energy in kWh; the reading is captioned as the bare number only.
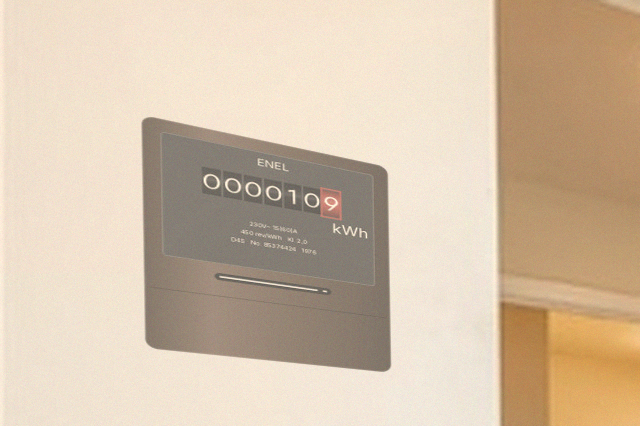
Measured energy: 10.9
